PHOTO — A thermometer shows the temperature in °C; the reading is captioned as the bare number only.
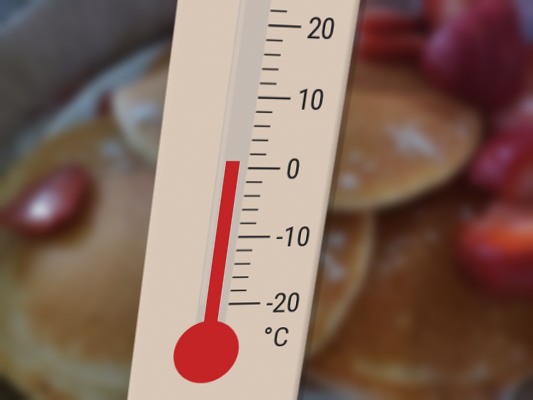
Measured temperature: 1
